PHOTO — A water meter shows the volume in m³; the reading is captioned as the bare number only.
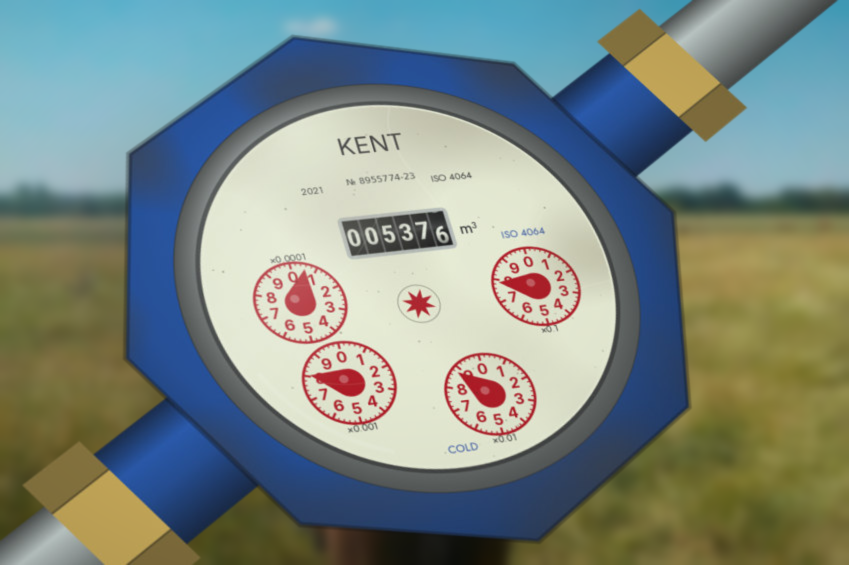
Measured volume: 5375.7880
